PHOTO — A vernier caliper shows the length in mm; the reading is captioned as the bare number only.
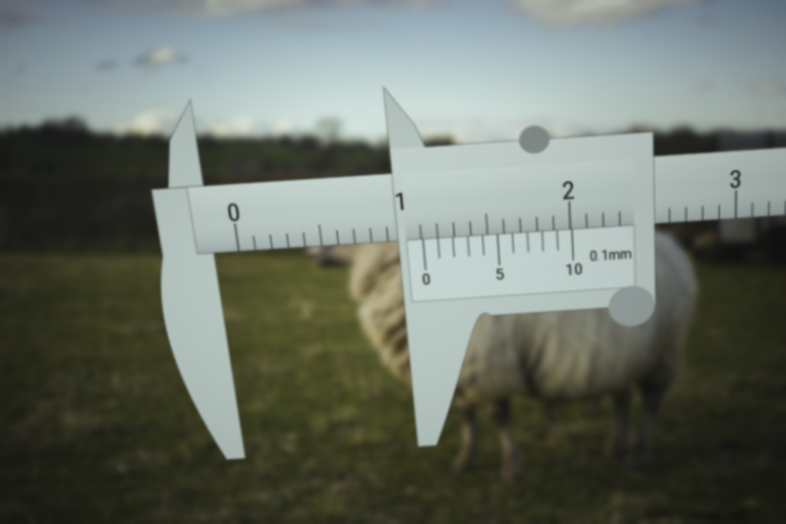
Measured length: 11.1
